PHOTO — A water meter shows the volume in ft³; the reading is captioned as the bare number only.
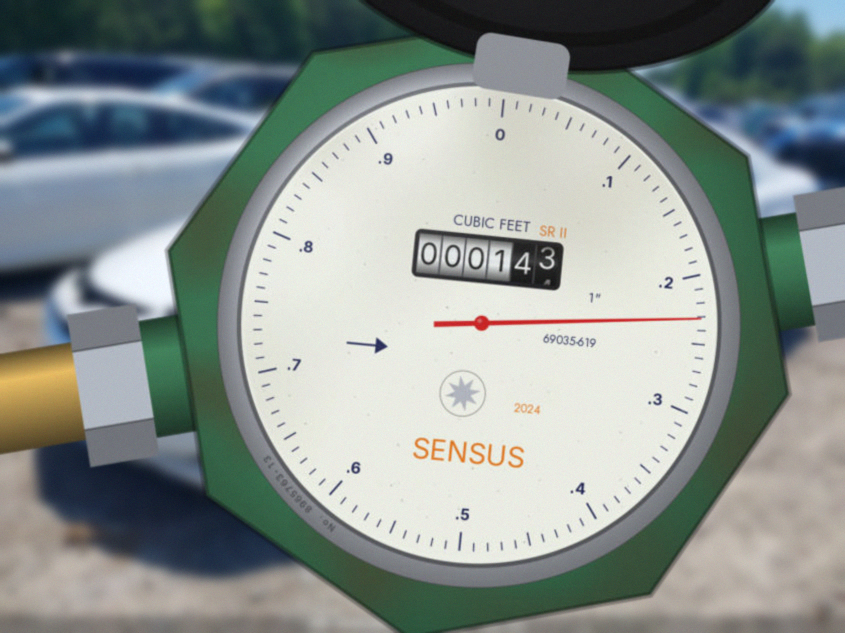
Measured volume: 143.23
